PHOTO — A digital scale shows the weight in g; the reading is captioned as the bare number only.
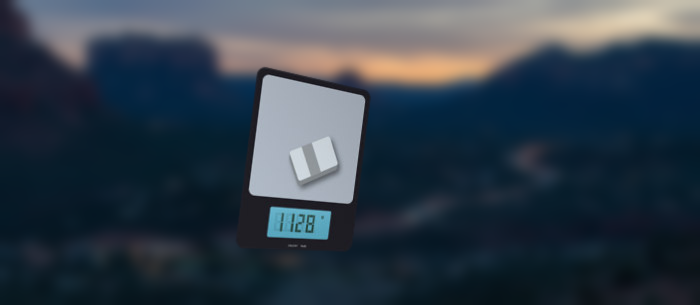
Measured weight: 1128
